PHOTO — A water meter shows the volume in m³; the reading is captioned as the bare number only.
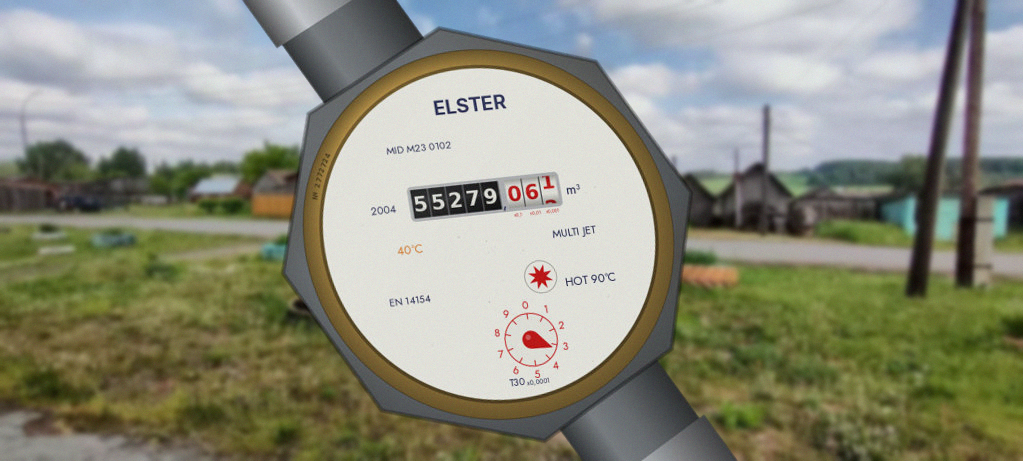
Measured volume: 55279.0613
